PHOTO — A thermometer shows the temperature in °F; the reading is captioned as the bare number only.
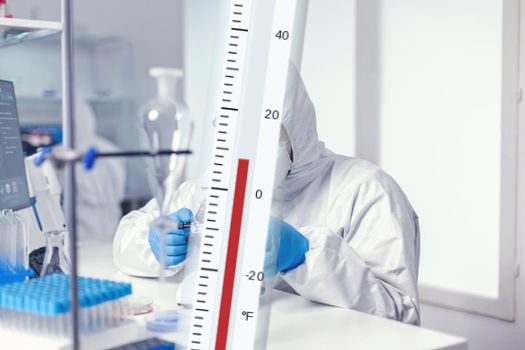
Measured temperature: 8
